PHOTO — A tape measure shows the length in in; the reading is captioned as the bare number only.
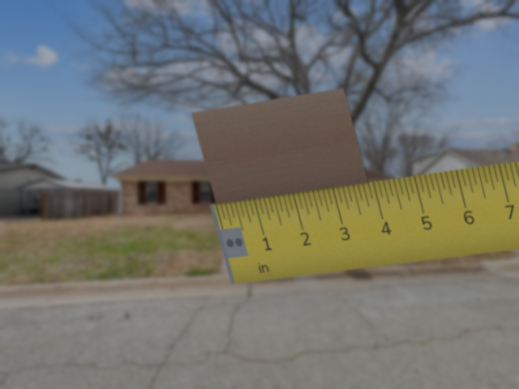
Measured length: 3.875
